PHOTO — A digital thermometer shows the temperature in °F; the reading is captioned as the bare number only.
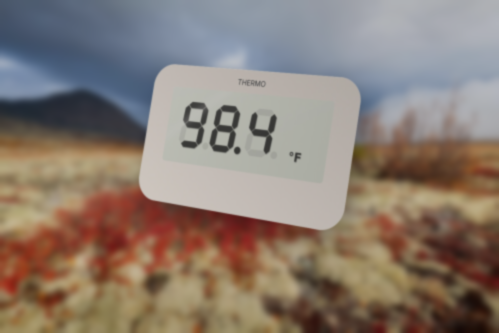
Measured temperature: 98.4
